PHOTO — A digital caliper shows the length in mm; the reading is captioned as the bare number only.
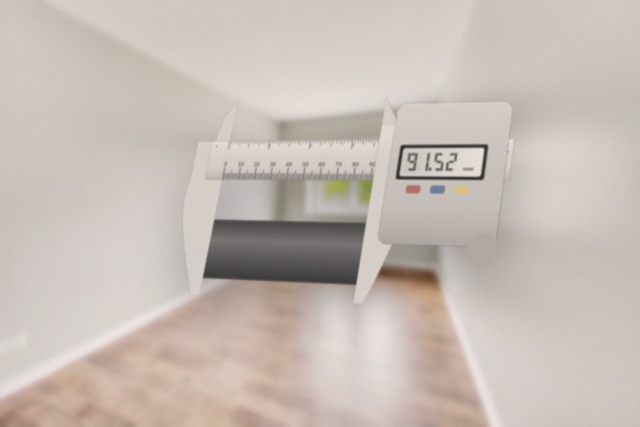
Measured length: 91.52
